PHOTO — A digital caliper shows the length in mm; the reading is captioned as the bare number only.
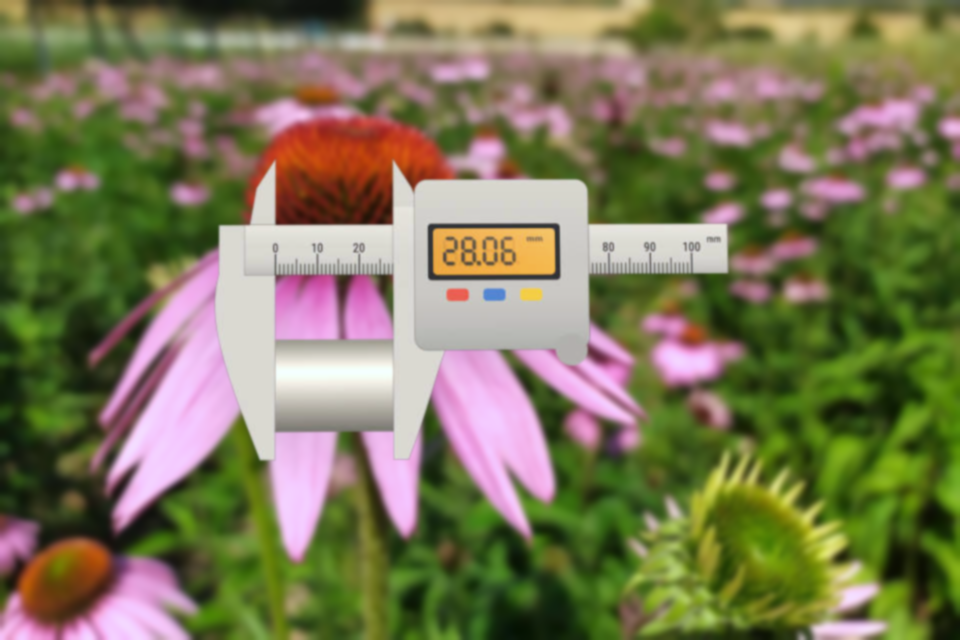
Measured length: 28.06
